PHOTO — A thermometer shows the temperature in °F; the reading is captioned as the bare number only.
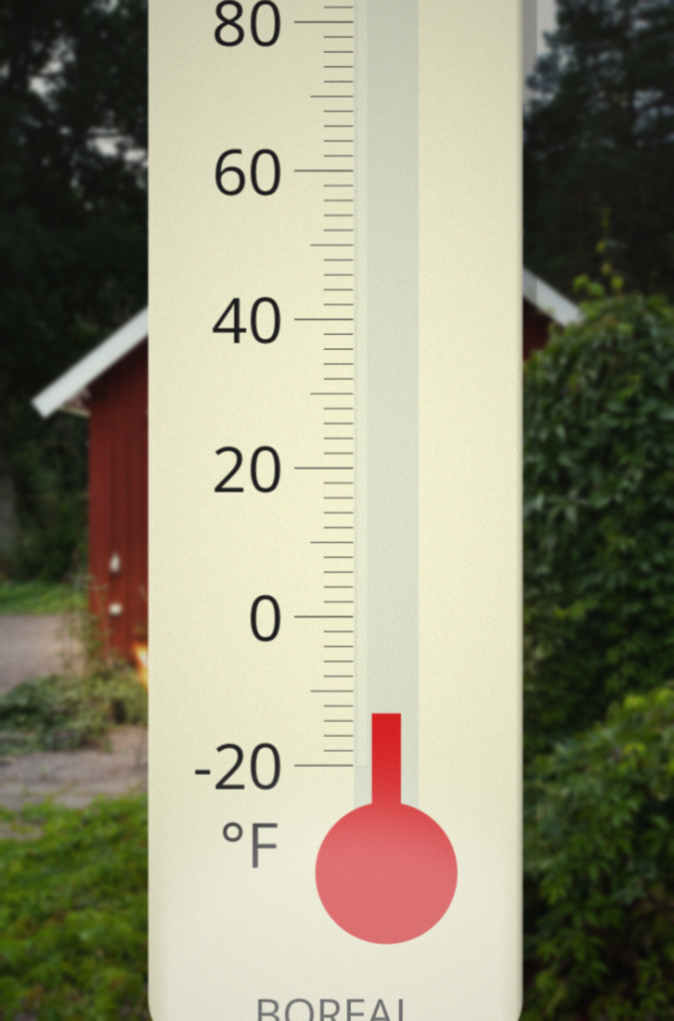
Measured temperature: -13
